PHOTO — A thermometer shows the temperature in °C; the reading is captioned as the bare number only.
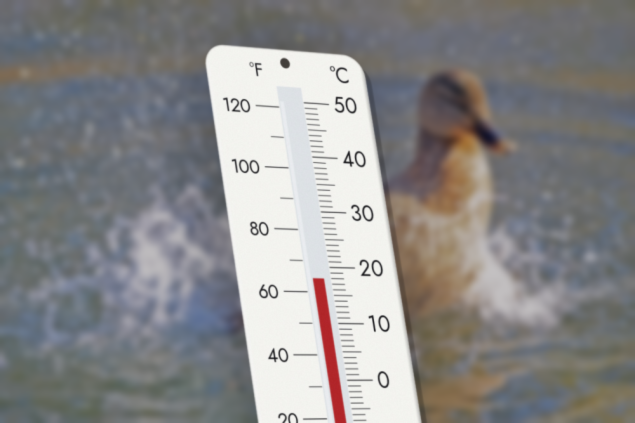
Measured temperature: 18
